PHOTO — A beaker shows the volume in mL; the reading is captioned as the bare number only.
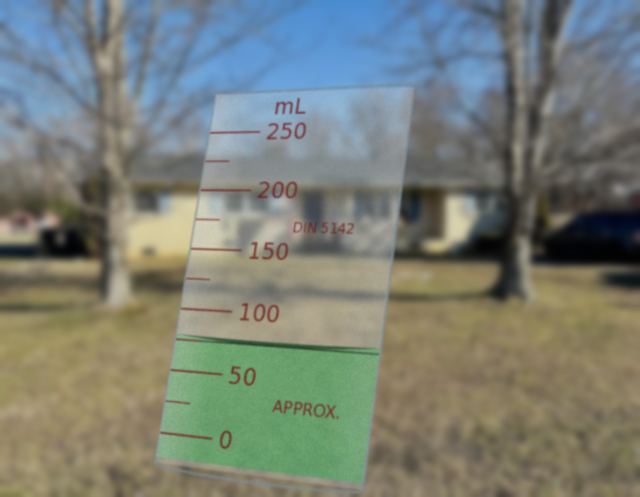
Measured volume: 75
